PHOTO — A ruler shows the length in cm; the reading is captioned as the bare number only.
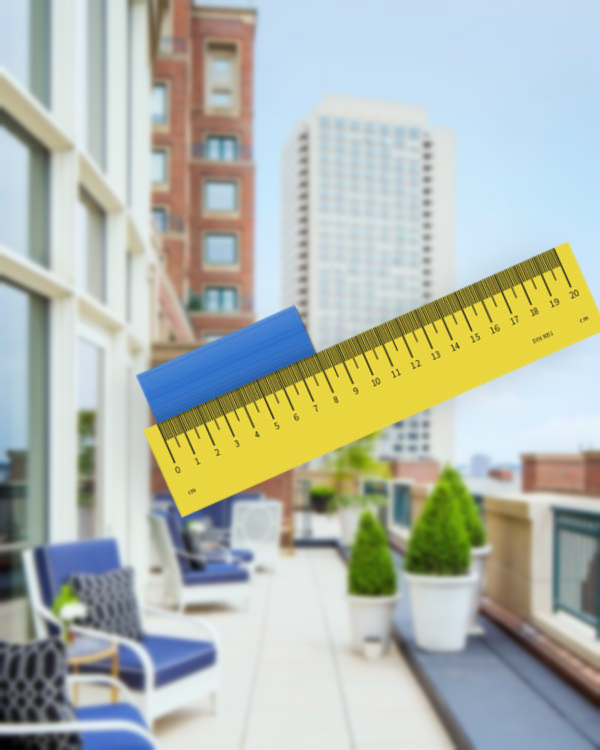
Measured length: 8
